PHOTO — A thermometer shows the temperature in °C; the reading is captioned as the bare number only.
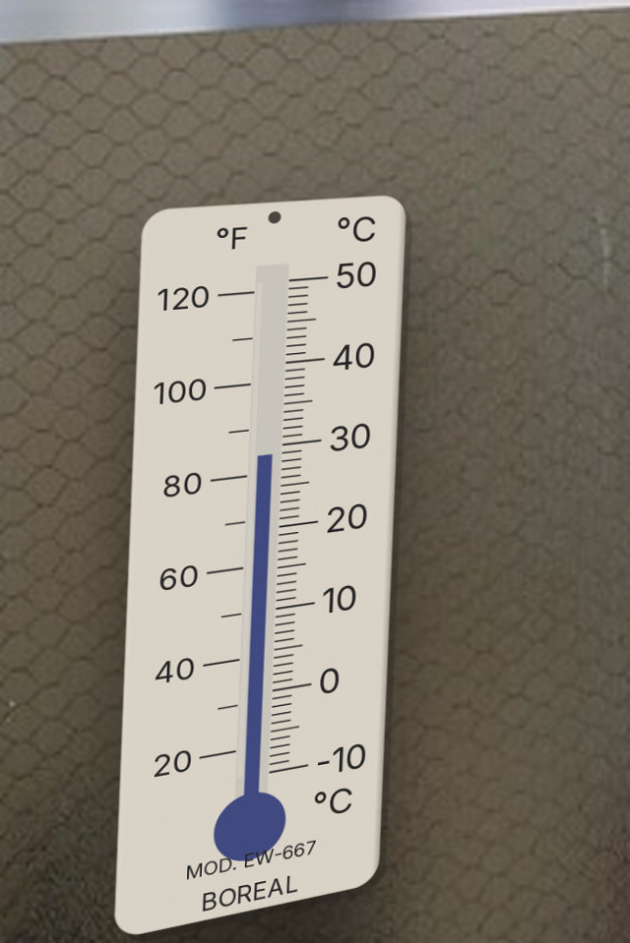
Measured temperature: 29
